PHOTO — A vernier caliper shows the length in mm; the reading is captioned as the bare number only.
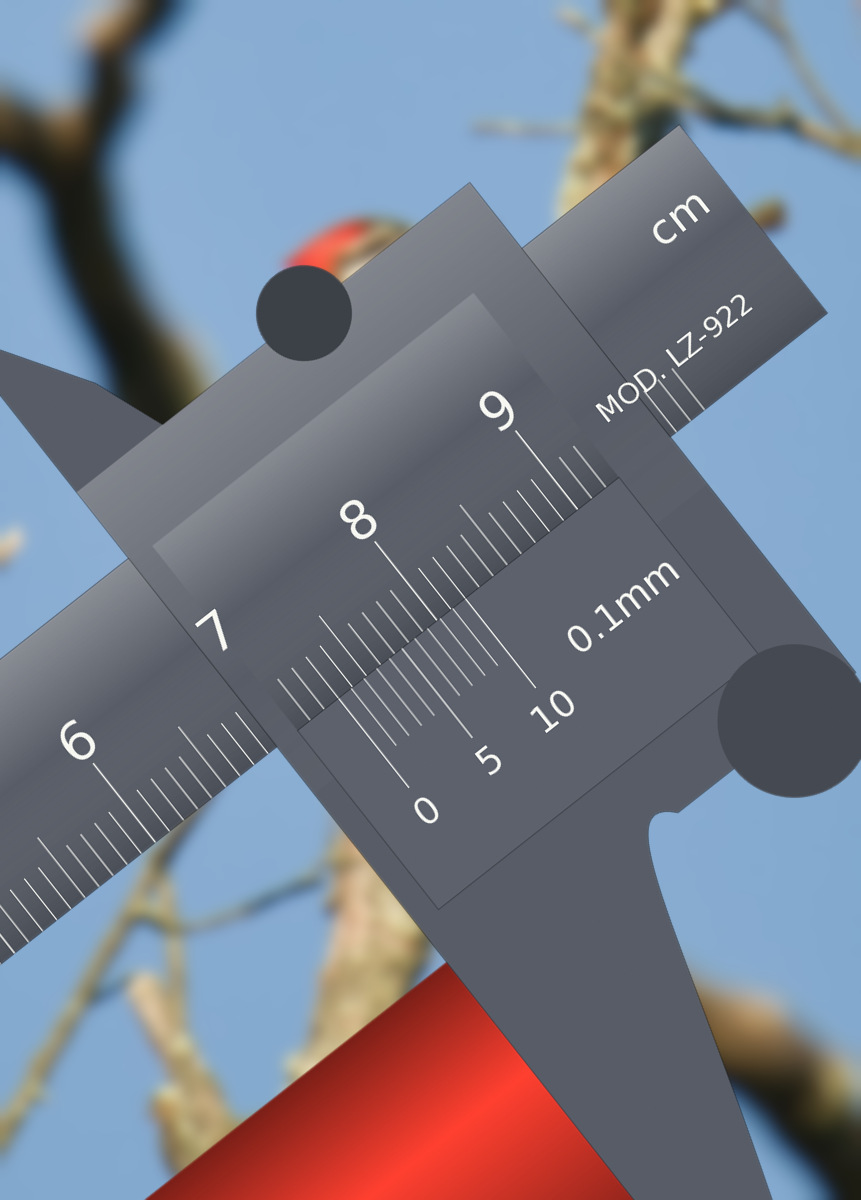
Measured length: 73.0
